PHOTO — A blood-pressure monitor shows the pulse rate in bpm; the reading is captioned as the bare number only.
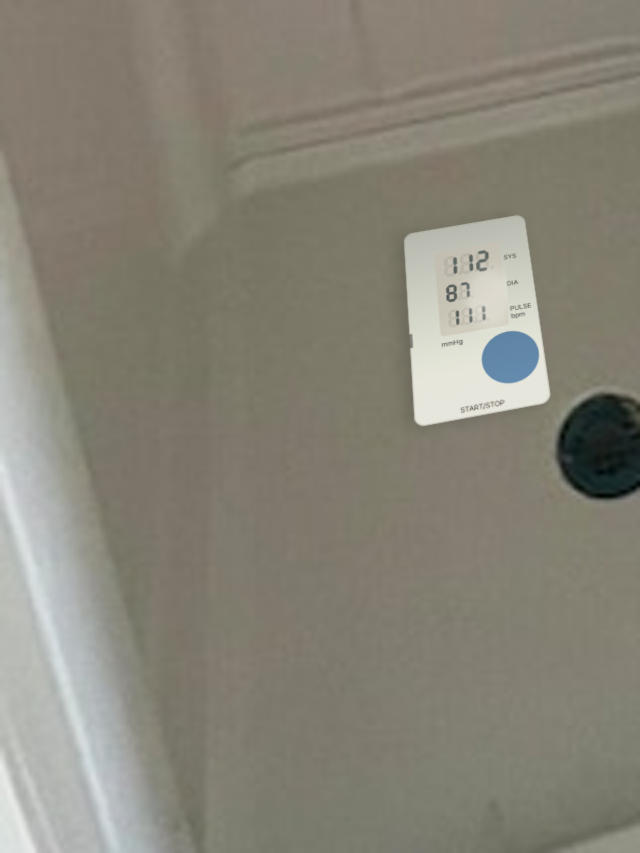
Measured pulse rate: 111
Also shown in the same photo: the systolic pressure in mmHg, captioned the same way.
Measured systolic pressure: 112
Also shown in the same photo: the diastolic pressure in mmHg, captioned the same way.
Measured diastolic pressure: 87
